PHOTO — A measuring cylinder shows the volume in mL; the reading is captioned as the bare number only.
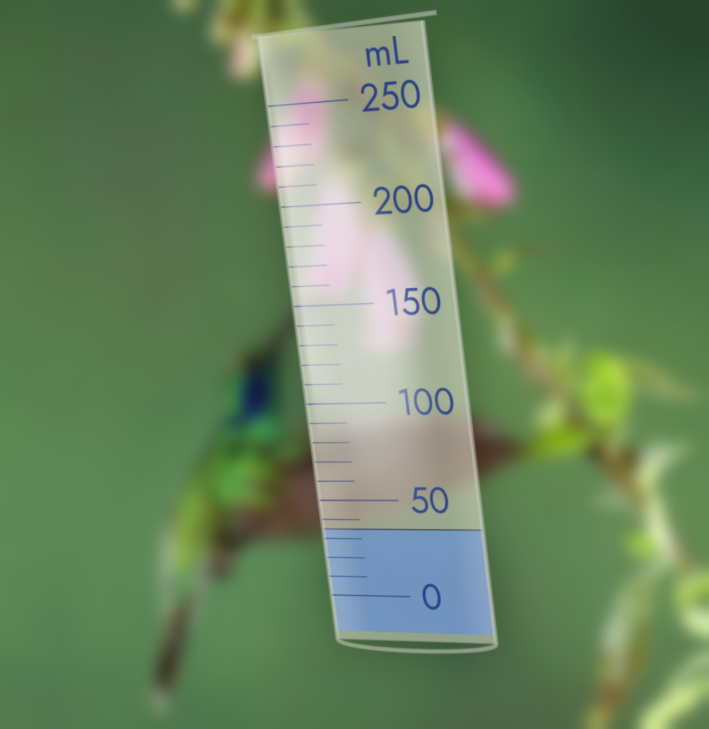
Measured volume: 35
